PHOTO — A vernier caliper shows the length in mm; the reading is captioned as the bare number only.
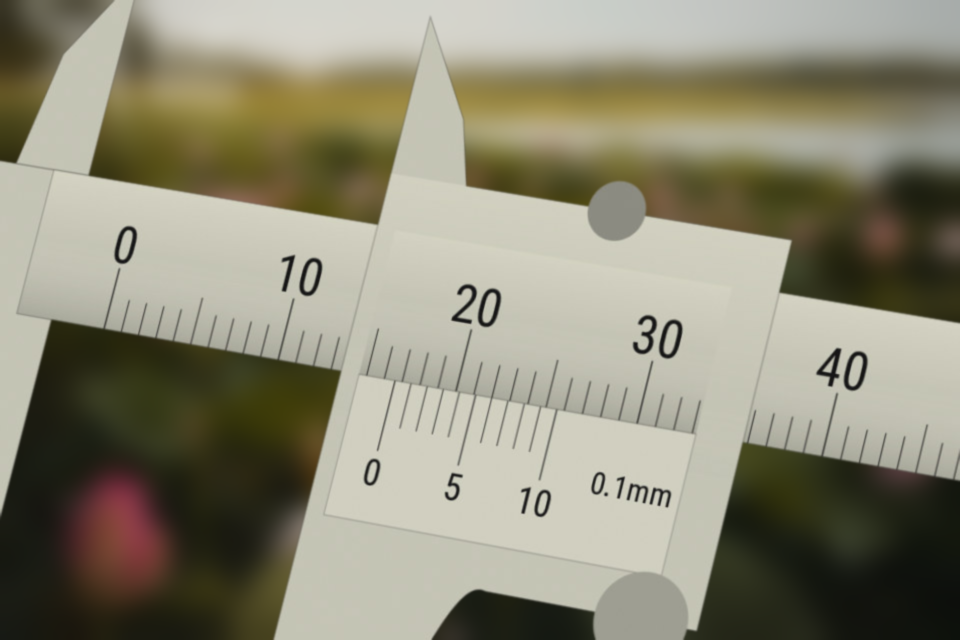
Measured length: 16.6
